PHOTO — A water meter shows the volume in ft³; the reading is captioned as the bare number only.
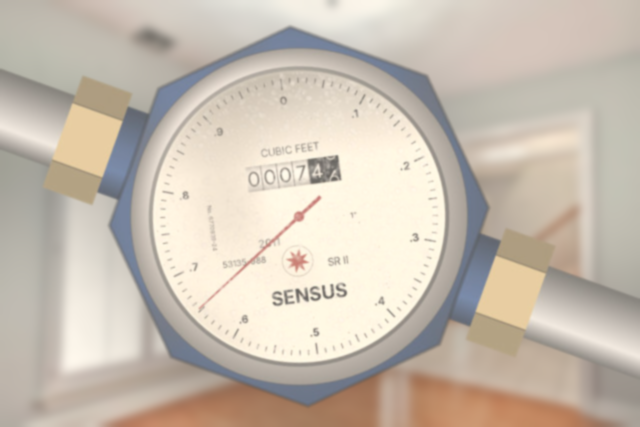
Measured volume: 745.65
